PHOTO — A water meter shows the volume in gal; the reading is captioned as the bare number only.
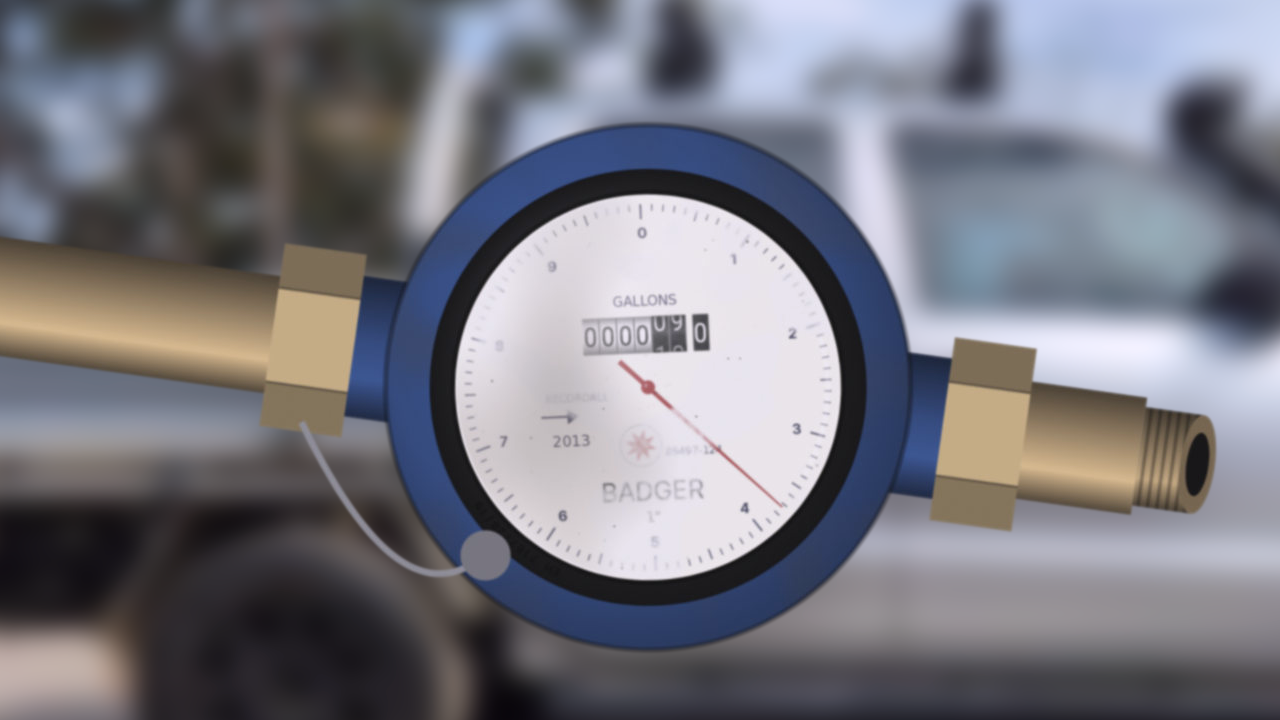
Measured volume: 93.7
